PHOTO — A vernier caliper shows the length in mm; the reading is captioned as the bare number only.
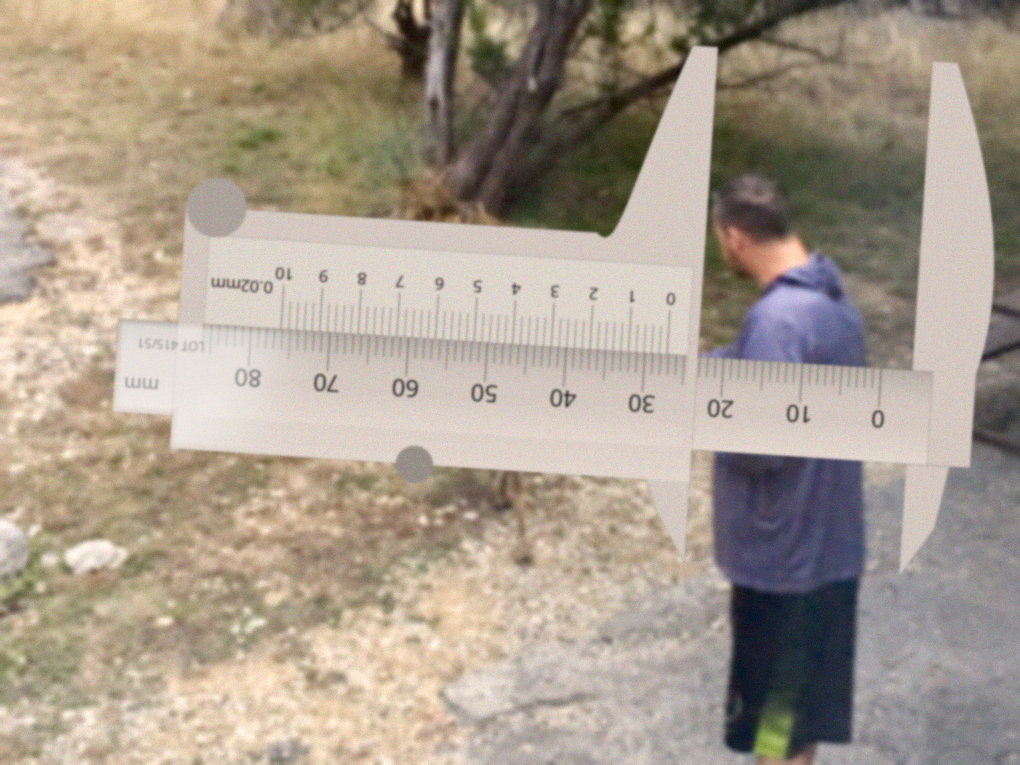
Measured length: 27.2
